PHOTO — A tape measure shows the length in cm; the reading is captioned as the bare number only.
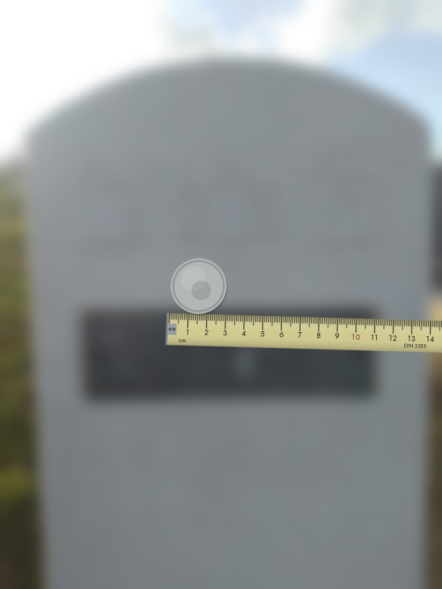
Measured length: 3
